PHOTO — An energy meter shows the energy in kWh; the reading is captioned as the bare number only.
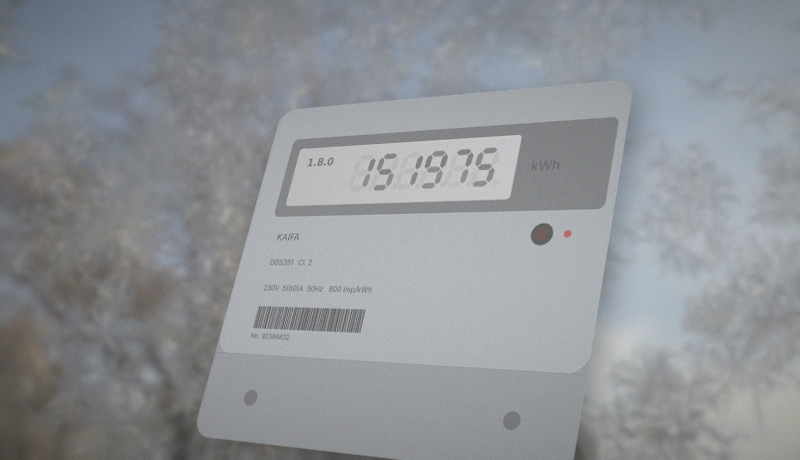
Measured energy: 151975
